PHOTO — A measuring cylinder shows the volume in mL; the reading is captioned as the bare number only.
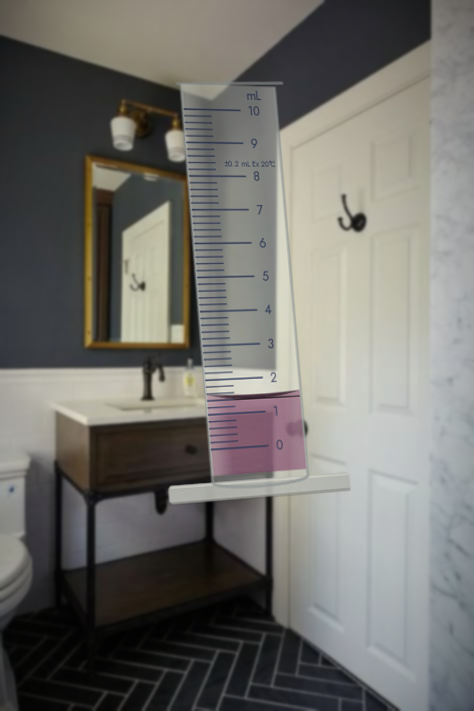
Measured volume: 1.4
